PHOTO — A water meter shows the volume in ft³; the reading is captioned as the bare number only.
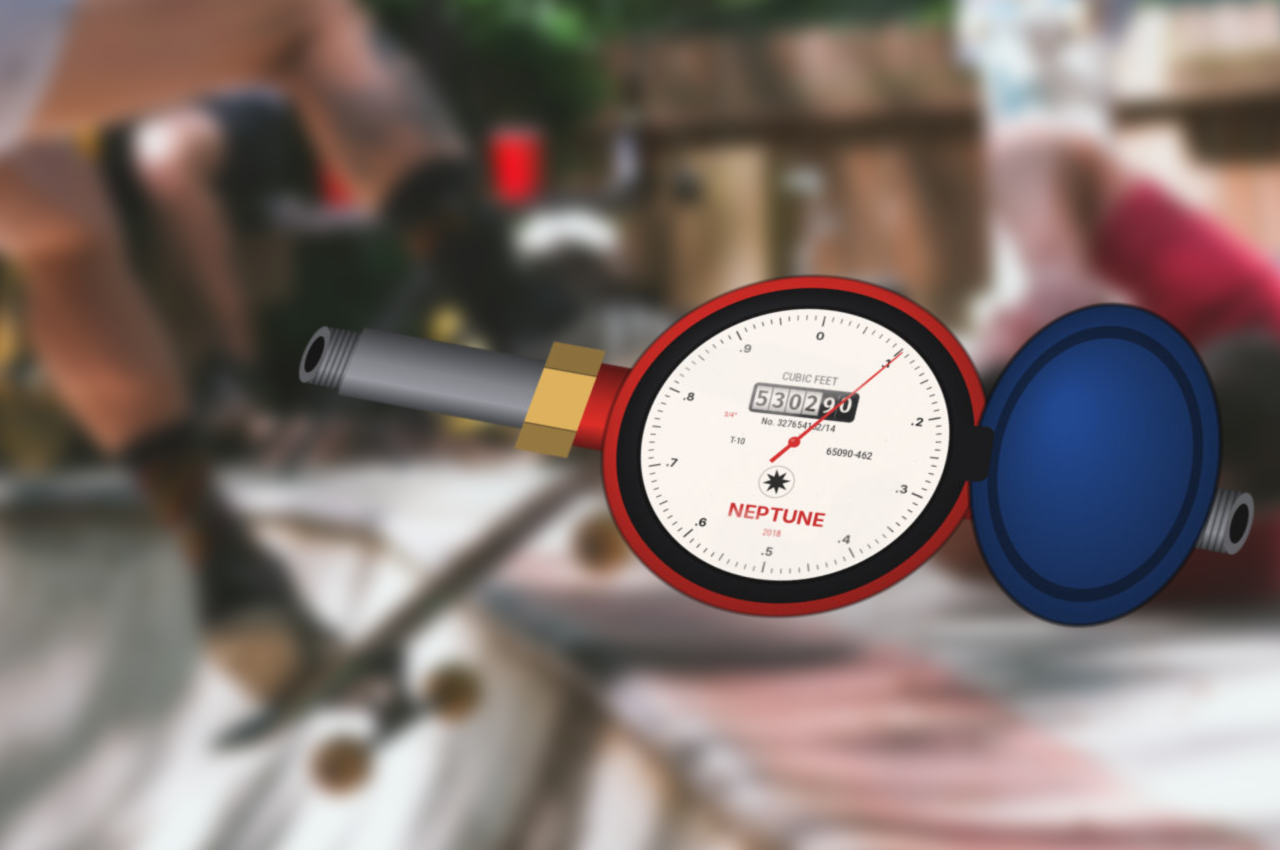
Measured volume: 530290.10
